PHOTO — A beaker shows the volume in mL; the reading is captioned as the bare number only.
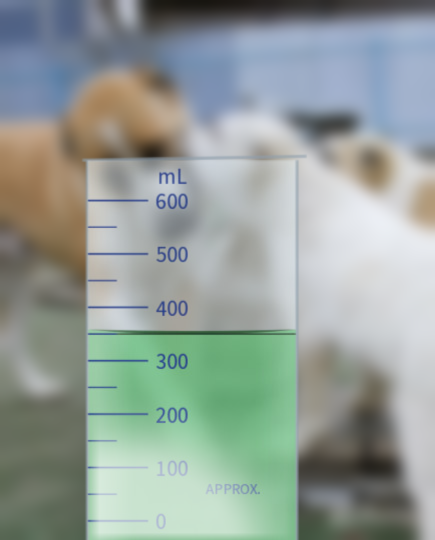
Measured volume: 350
